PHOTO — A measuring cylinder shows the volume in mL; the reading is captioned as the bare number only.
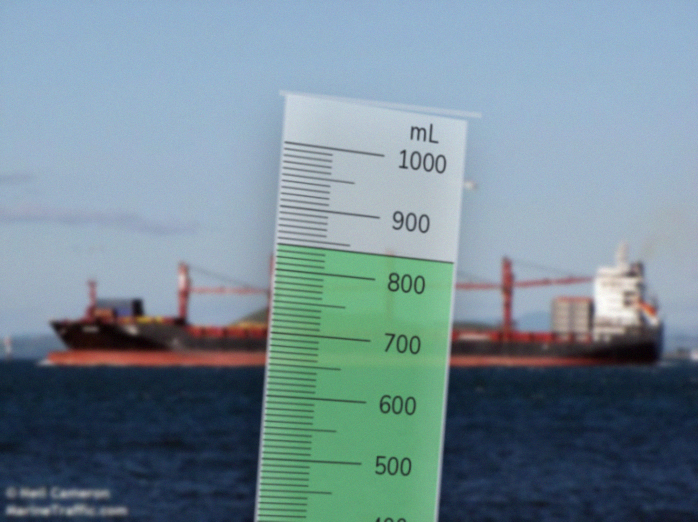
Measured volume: 840
